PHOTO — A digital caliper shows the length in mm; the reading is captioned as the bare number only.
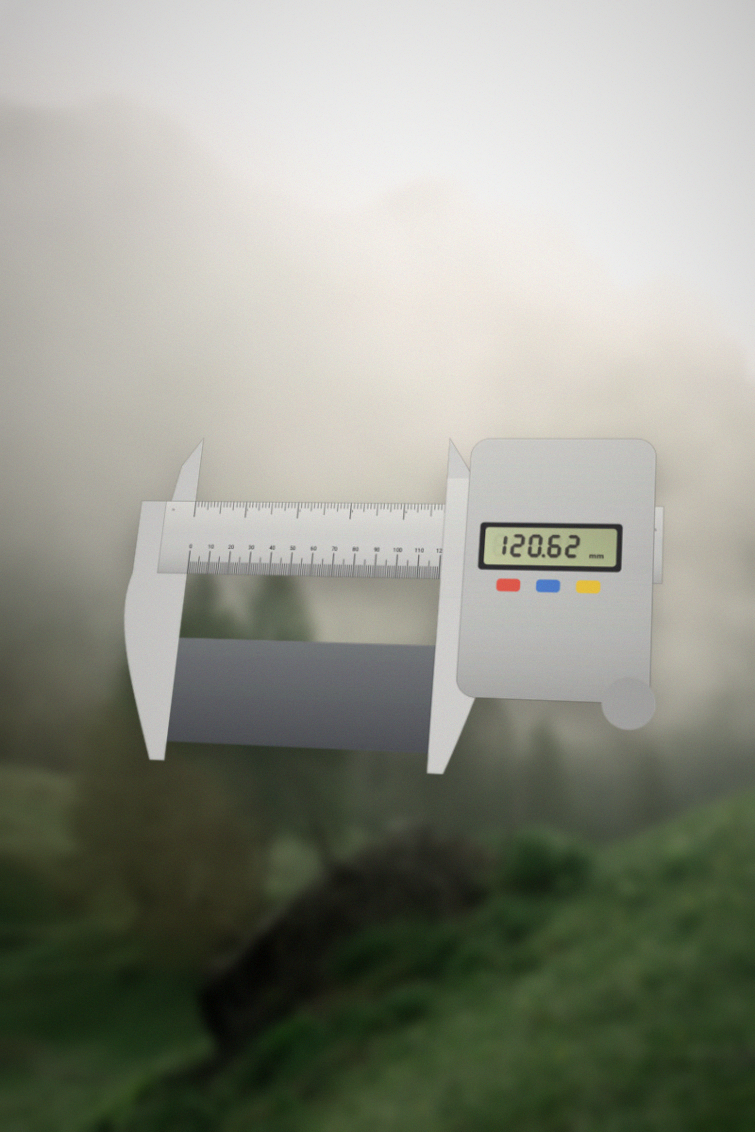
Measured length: 120.62
